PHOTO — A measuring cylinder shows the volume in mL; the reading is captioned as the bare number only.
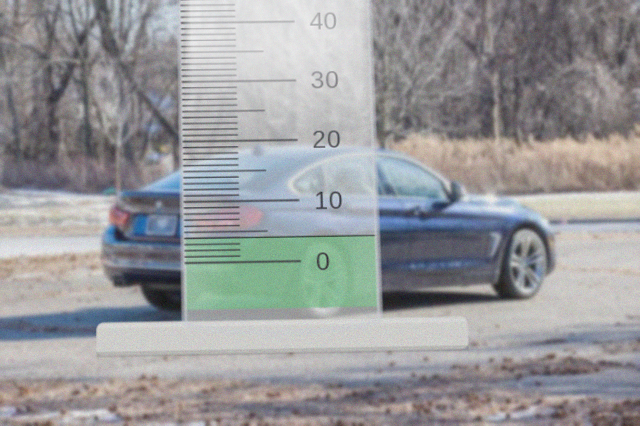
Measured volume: 4
